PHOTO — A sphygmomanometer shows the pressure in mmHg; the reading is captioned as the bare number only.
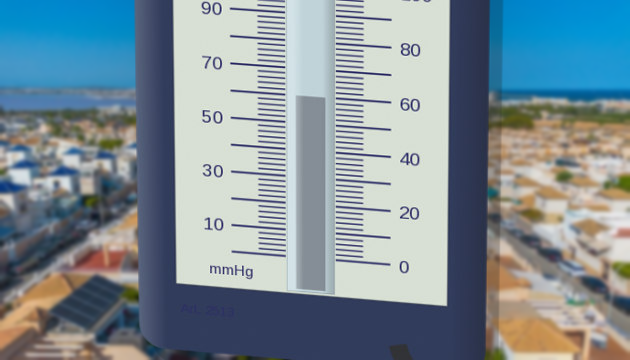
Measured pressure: 60
